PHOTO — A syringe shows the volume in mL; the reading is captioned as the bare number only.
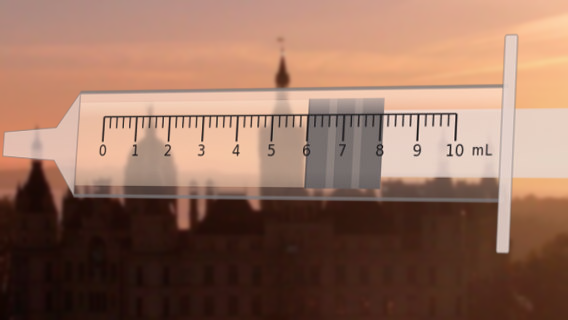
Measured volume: 6
